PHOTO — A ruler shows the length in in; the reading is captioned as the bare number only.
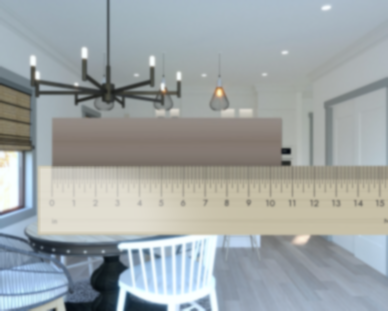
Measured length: 10.5
